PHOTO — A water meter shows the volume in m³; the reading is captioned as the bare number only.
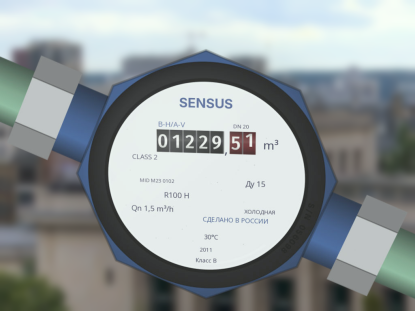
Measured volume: 1229.51
